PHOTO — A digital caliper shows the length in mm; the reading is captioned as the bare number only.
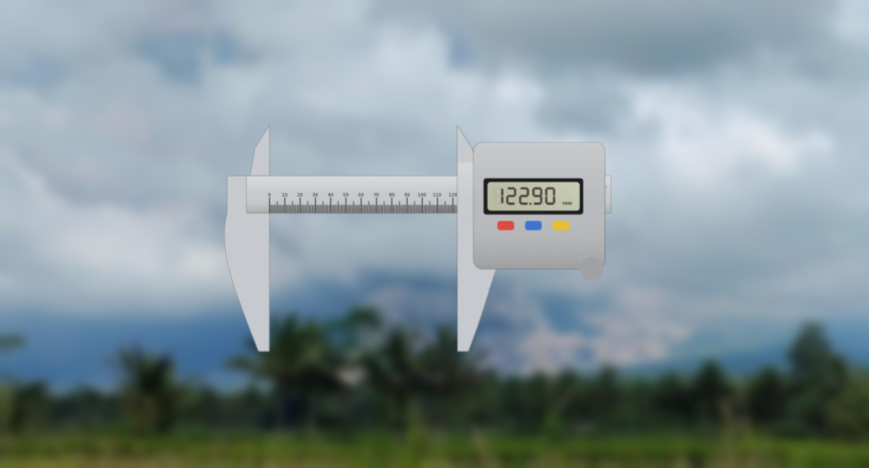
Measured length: 122.90
